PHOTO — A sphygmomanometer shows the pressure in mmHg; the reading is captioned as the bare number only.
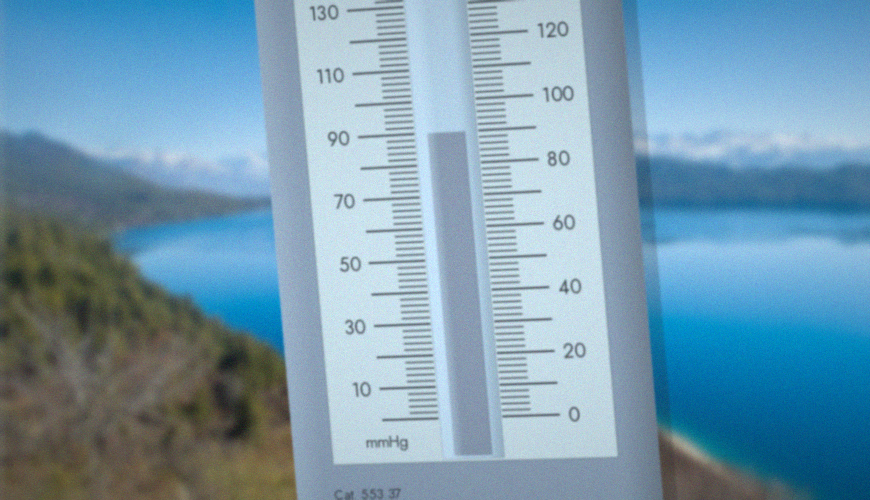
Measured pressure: 90
